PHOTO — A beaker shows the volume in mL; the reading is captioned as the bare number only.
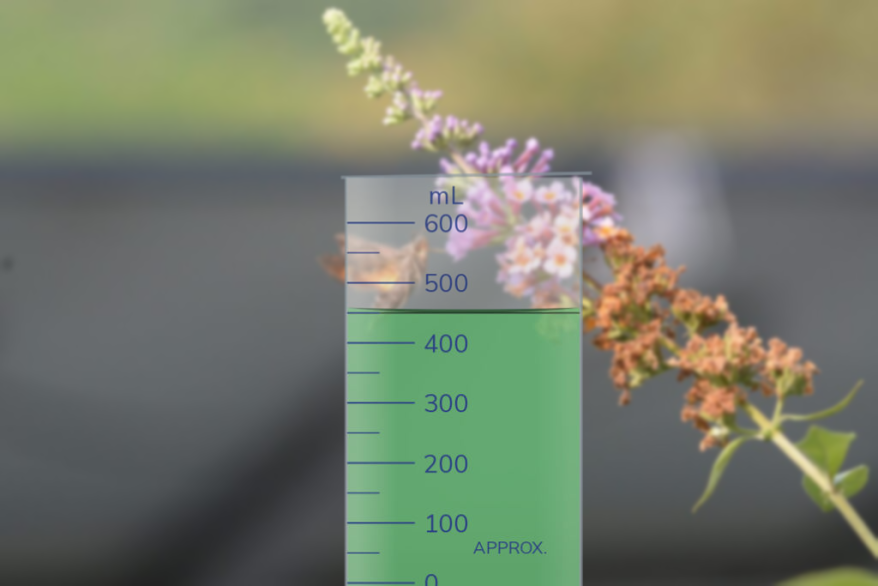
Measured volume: 450
